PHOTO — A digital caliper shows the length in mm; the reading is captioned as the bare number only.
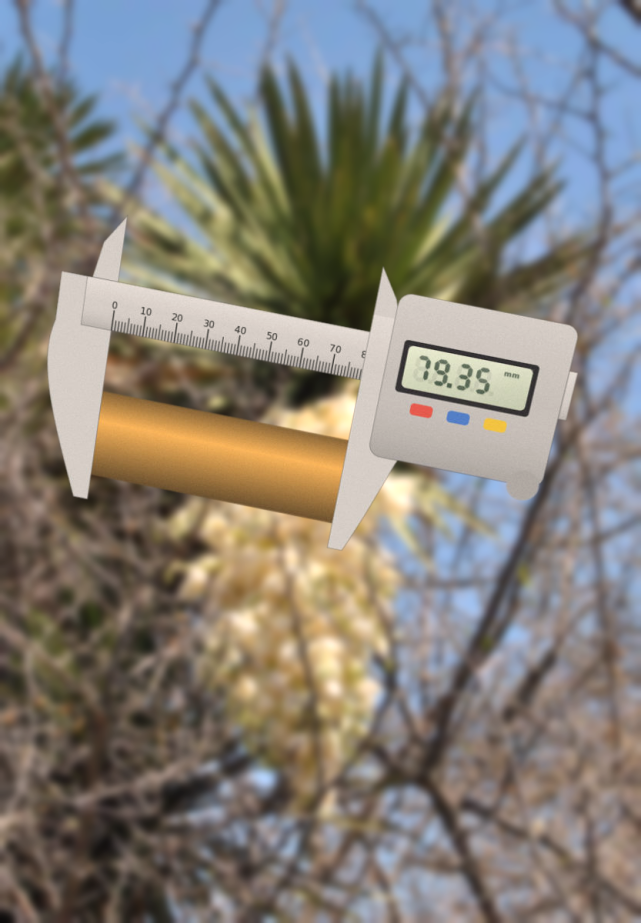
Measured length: 79.35
